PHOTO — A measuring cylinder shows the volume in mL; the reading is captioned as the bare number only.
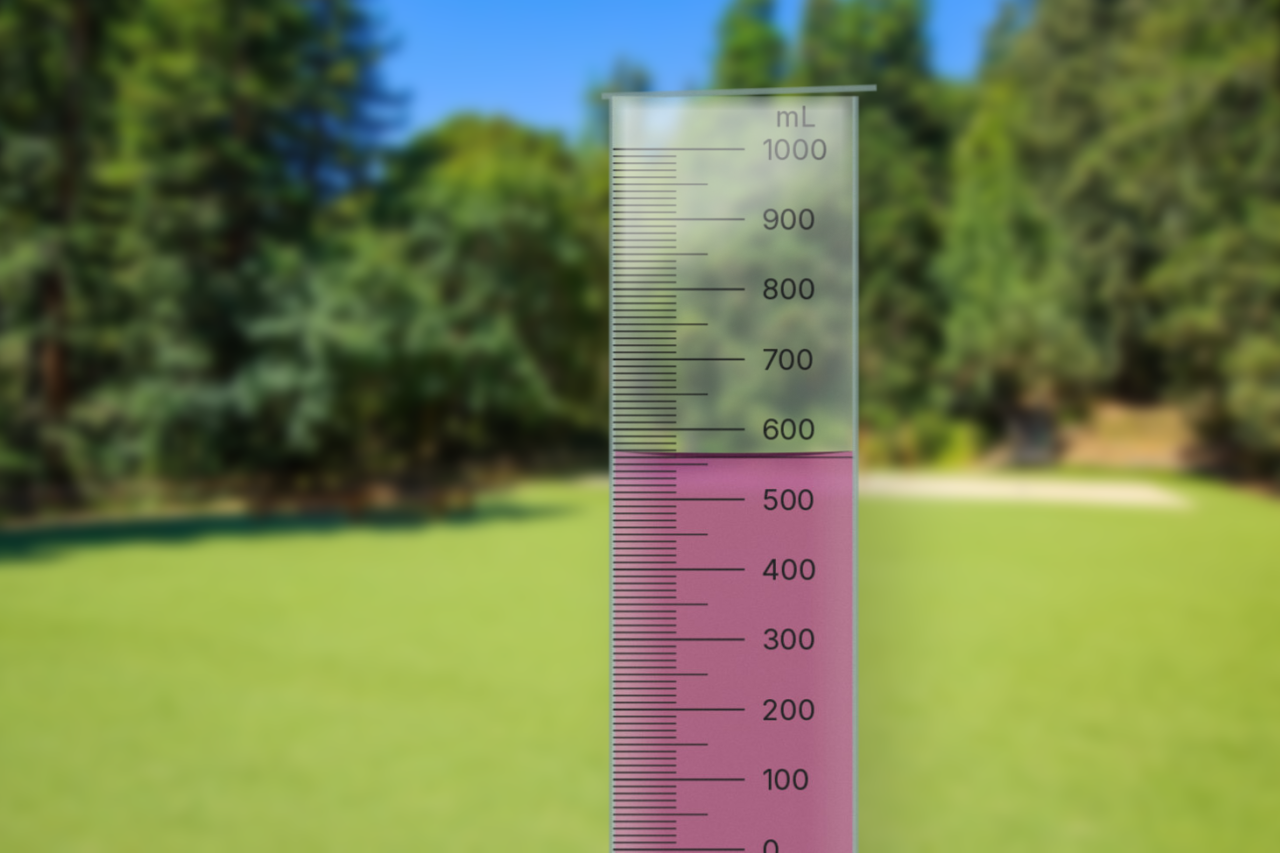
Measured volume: 560
